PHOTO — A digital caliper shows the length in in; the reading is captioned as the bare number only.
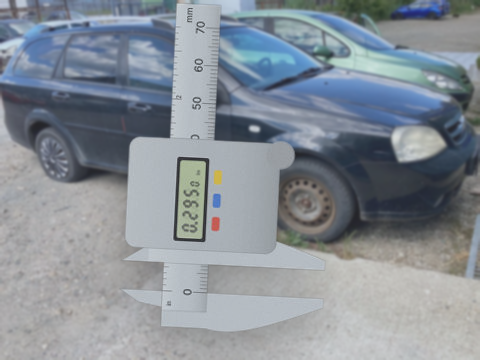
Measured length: 0.2950
